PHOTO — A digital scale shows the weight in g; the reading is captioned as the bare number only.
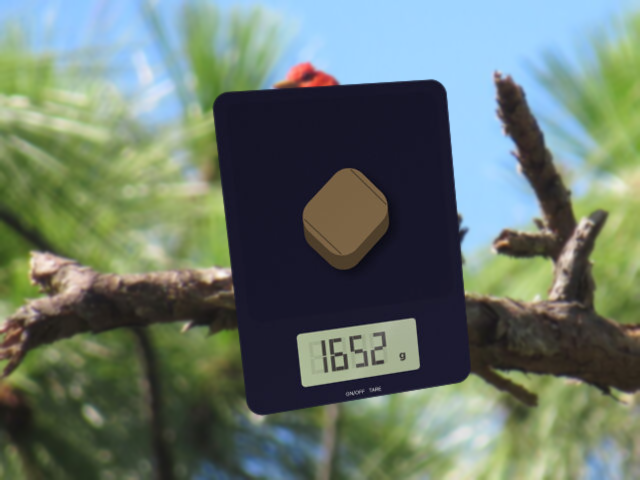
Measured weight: 1652
